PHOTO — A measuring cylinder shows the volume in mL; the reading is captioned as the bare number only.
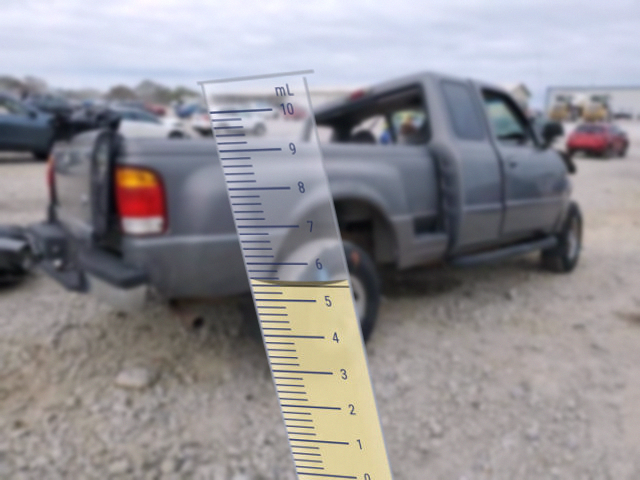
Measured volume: 5.4
